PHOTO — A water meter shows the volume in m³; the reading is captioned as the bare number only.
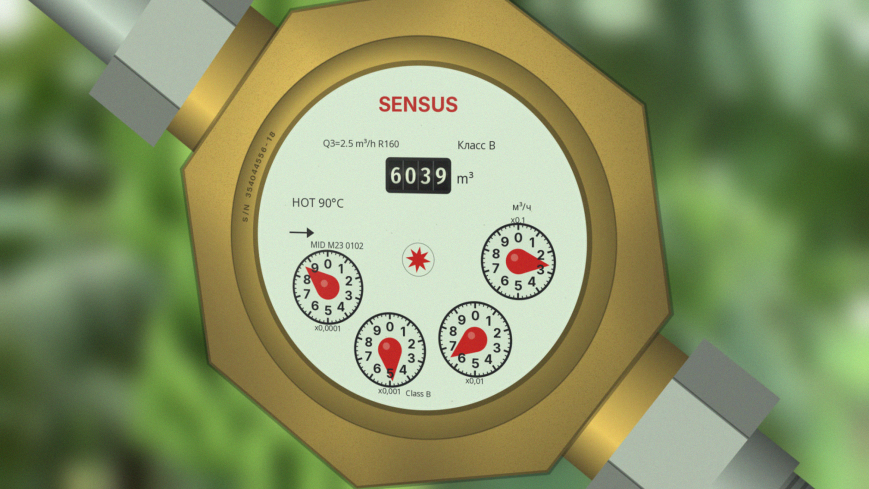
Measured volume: 6039.2648
